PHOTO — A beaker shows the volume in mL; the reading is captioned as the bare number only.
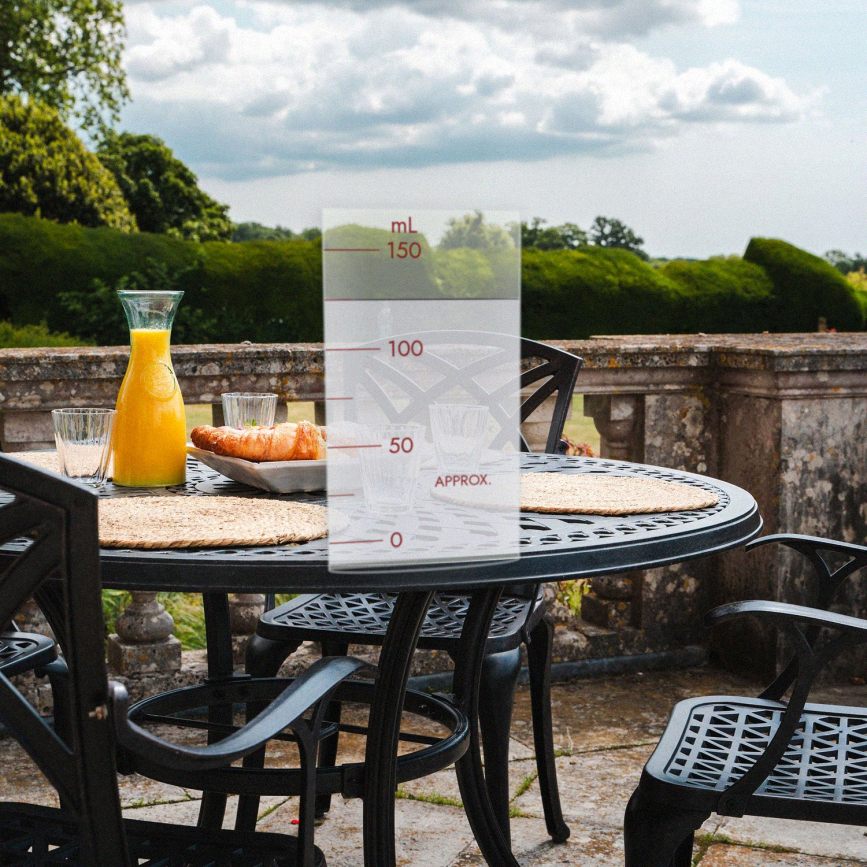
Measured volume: 125
